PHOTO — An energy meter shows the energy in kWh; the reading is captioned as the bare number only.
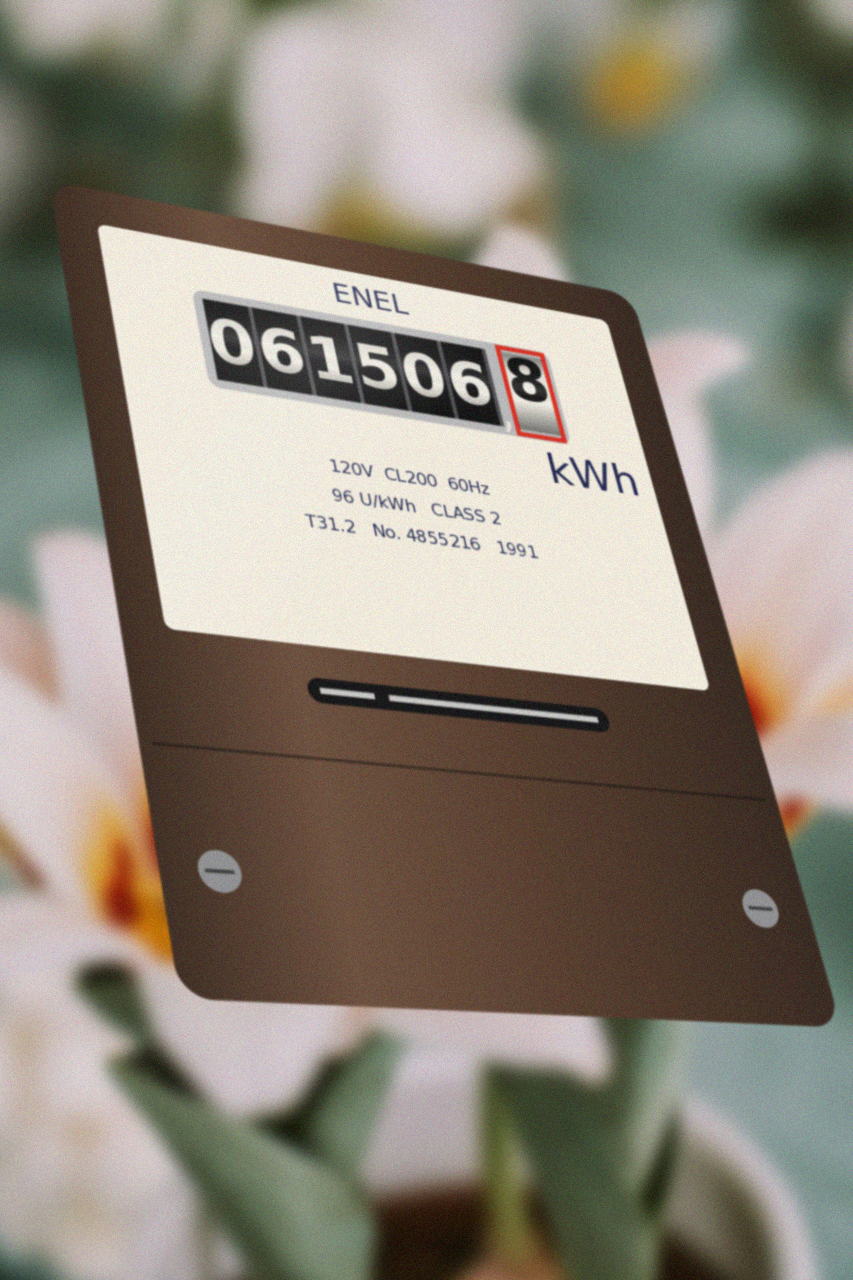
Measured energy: 61506.8
